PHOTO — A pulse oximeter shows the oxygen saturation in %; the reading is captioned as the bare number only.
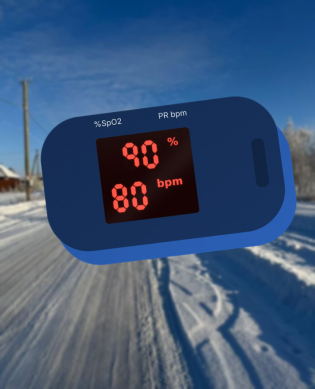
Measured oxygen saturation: 90
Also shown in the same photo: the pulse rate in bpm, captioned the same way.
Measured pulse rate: 80
